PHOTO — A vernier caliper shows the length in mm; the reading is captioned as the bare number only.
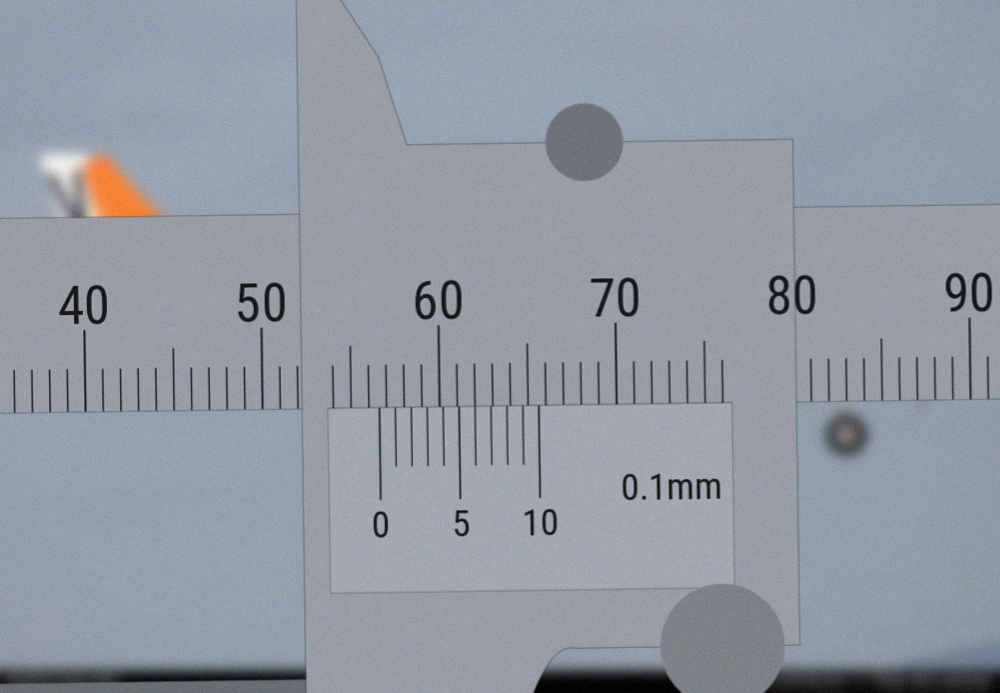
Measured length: 56.6
